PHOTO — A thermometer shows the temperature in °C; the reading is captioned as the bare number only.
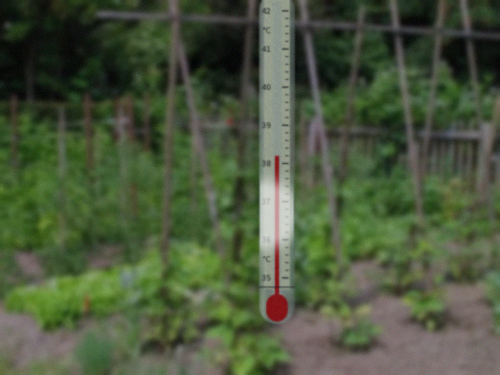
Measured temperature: 38.2
